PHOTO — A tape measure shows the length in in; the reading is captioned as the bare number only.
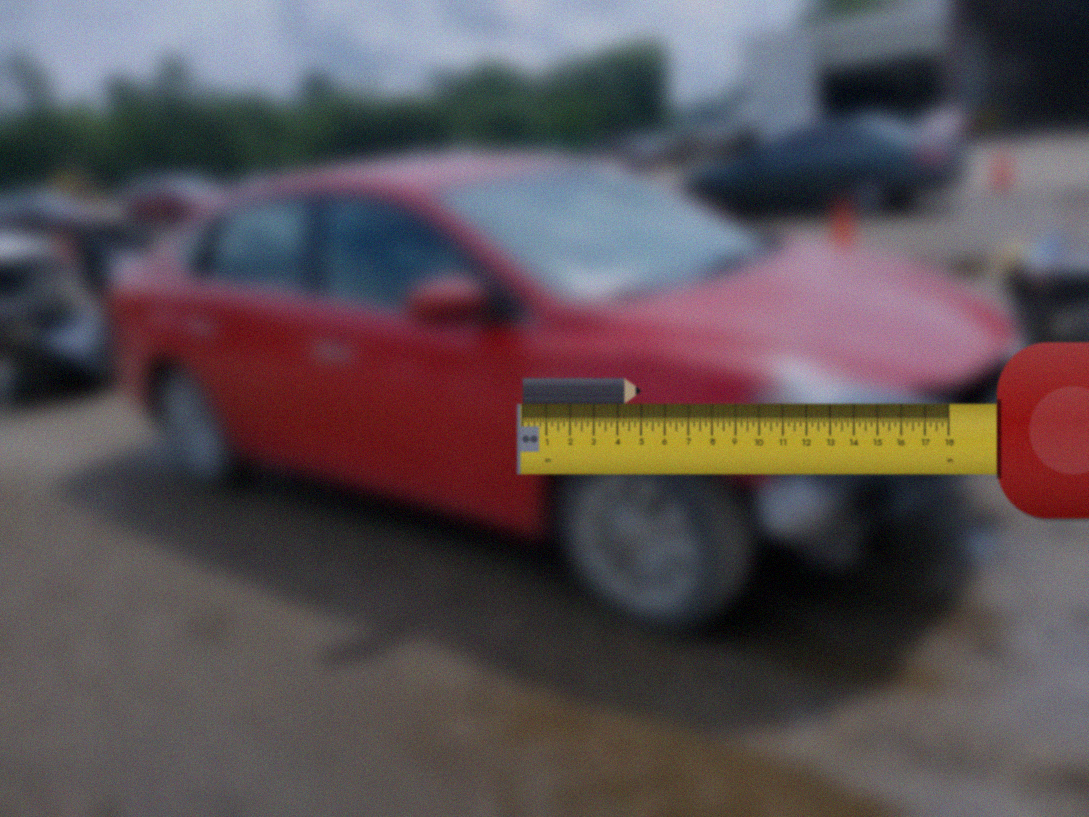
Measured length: 5
